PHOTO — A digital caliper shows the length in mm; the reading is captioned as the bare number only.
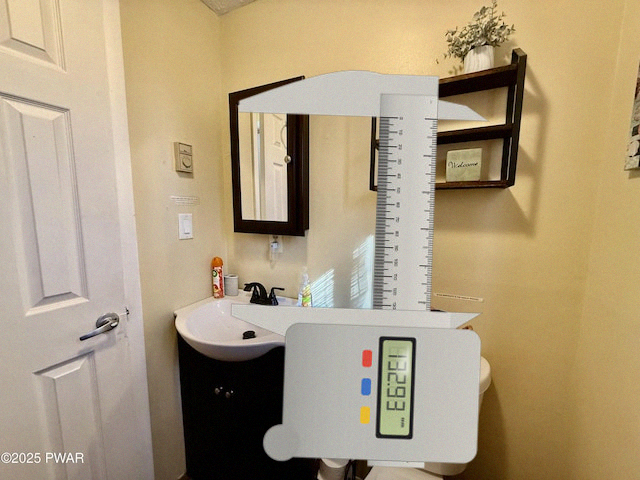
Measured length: 132.93
